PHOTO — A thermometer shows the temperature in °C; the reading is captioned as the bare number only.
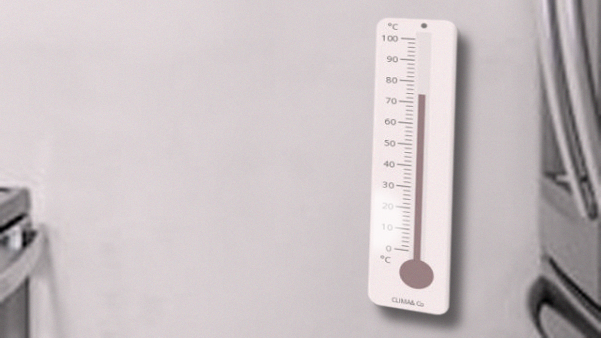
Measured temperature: 74
